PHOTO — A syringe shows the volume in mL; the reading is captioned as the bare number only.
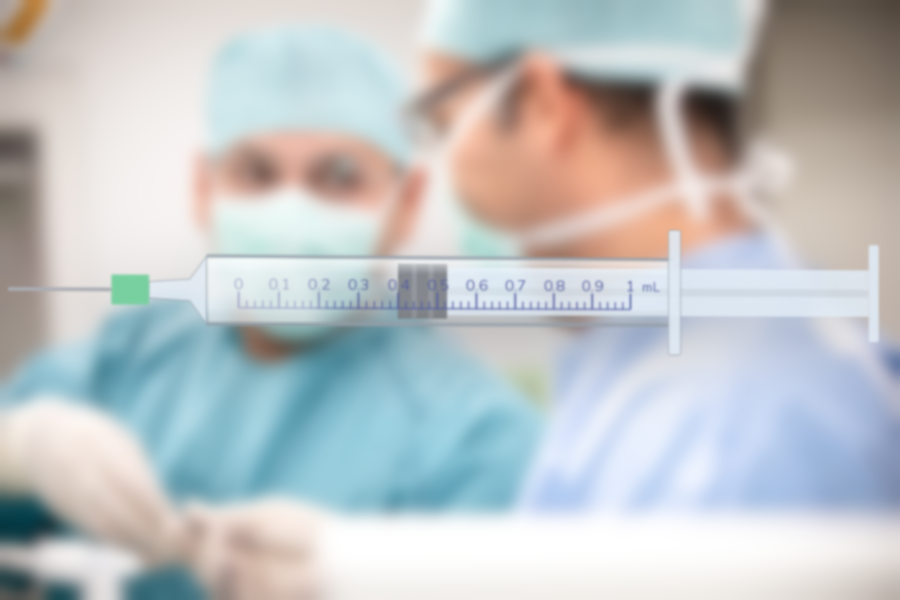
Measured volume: 0.4
